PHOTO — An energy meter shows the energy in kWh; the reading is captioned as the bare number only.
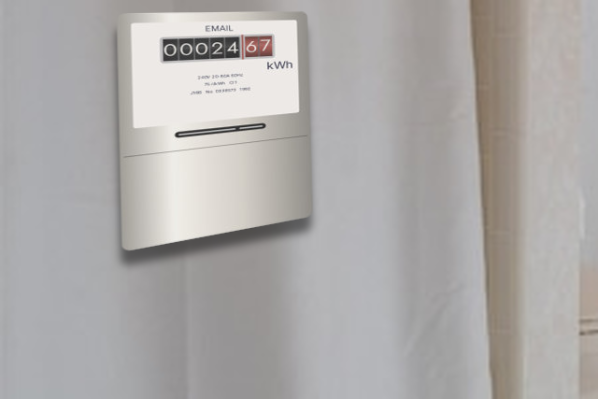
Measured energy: 24.67
